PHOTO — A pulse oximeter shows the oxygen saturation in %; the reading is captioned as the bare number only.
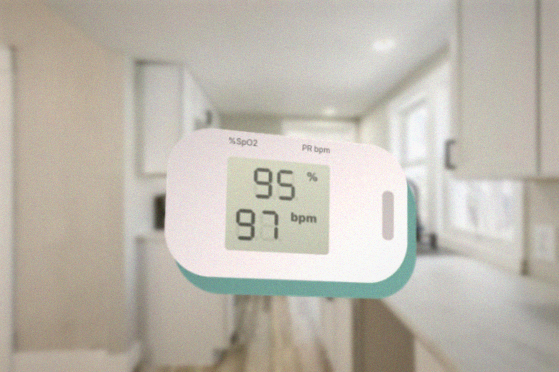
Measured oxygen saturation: 95
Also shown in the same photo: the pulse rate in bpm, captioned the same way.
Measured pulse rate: 97
